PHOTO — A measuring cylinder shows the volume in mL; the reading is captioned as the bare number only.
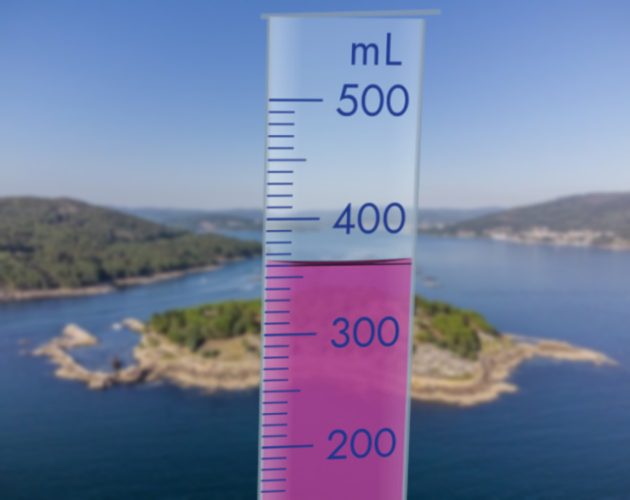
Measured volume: 360
